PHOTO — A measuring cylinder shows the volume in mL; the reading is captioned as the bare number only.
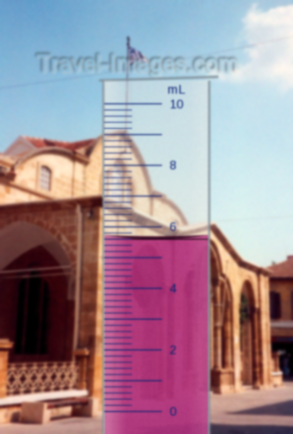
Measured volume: 5.6
